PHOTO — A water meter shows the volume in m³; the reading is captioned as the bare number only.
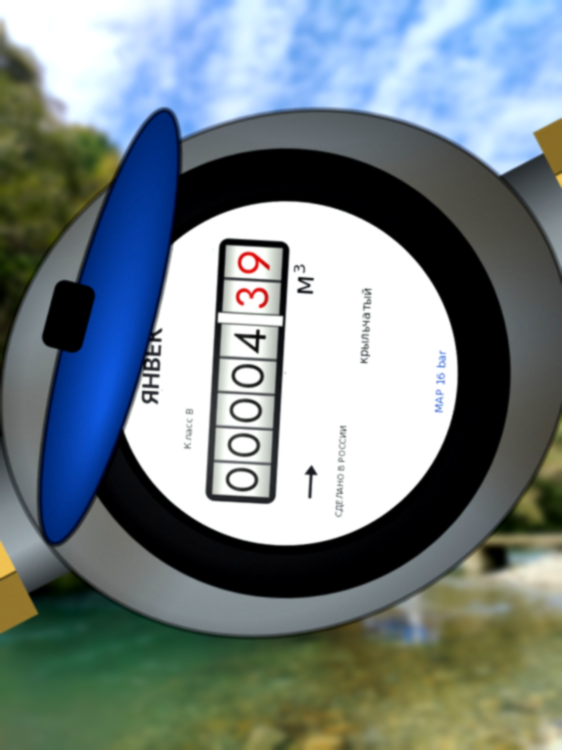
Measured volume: 4.39
